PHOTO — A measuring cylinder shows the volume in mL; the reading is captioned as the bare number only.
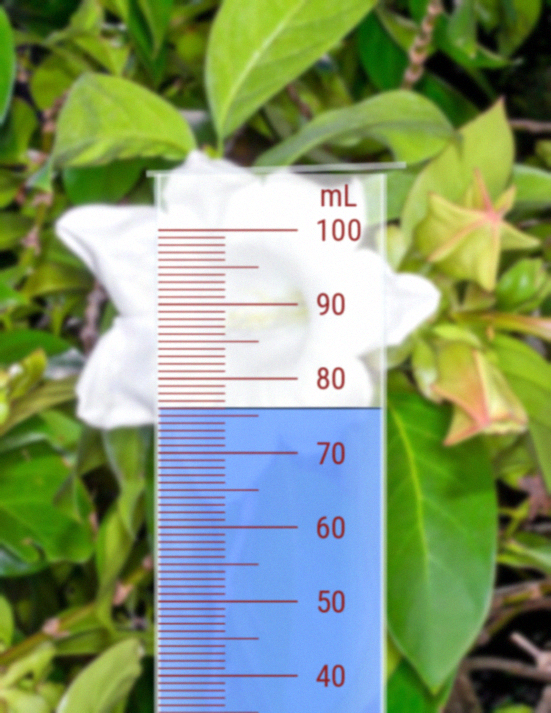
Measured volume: 76
